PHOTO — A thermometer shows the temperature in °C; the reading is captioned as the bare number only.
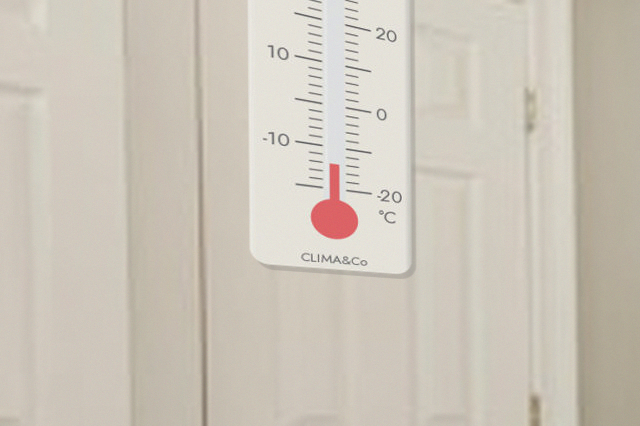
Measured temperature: -14
